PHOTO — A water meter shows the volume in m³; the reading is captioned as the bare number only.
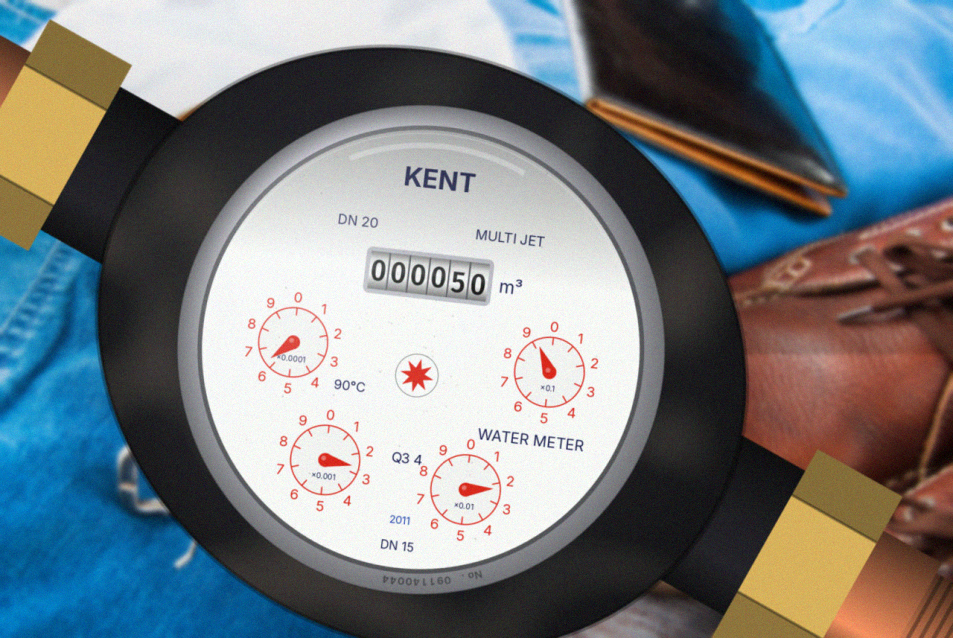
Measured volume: 49.9226
